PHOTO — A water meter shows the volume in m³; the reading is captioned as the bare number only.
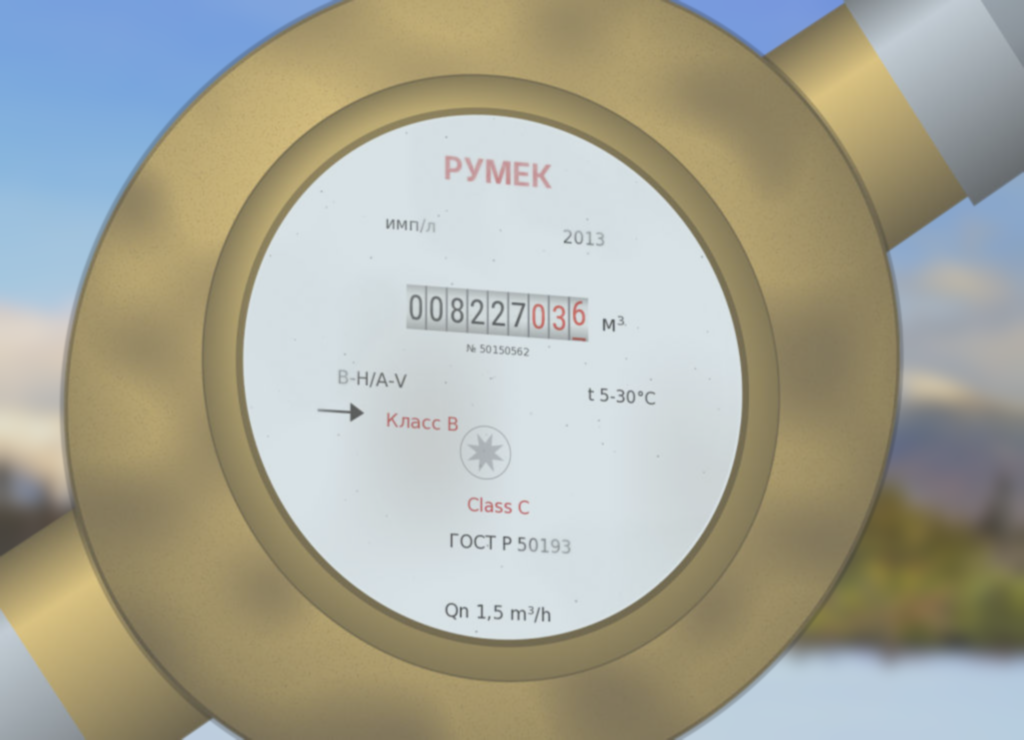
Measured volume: 8227.036
